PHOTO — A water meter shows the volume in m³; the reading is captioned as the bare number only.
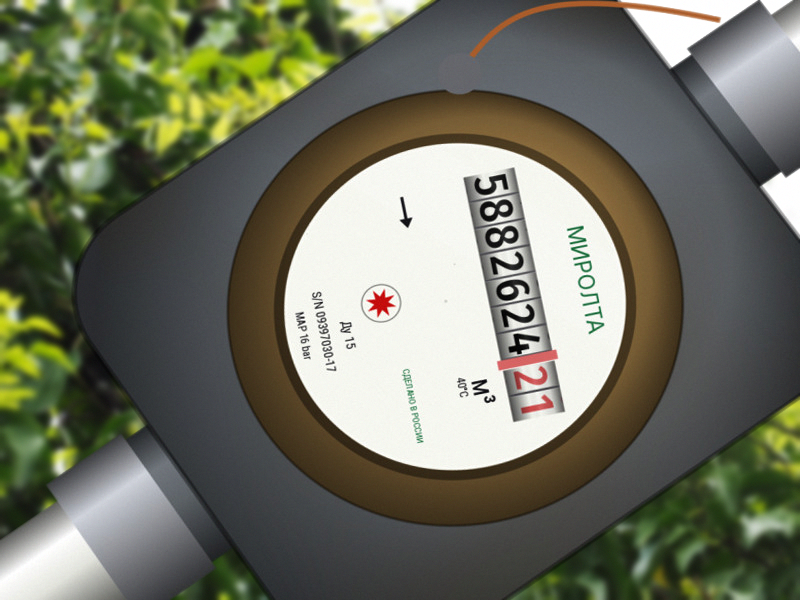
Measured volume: 5882624.21
